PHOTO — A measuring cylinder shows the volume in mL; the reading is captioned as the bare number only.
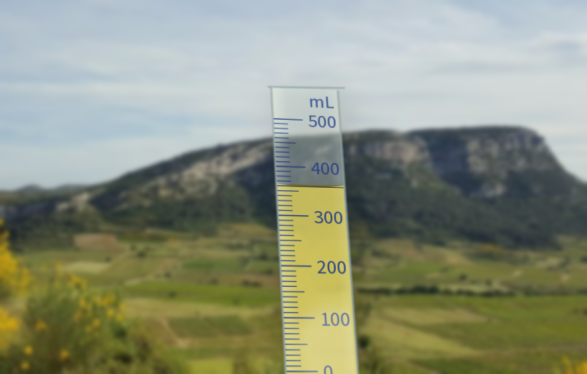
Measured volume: 360
